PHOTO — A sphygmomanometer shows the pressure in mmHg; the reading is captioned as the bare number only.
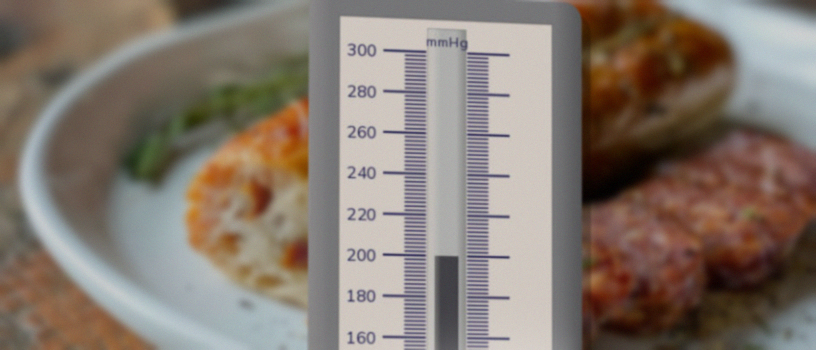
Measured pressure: 200
